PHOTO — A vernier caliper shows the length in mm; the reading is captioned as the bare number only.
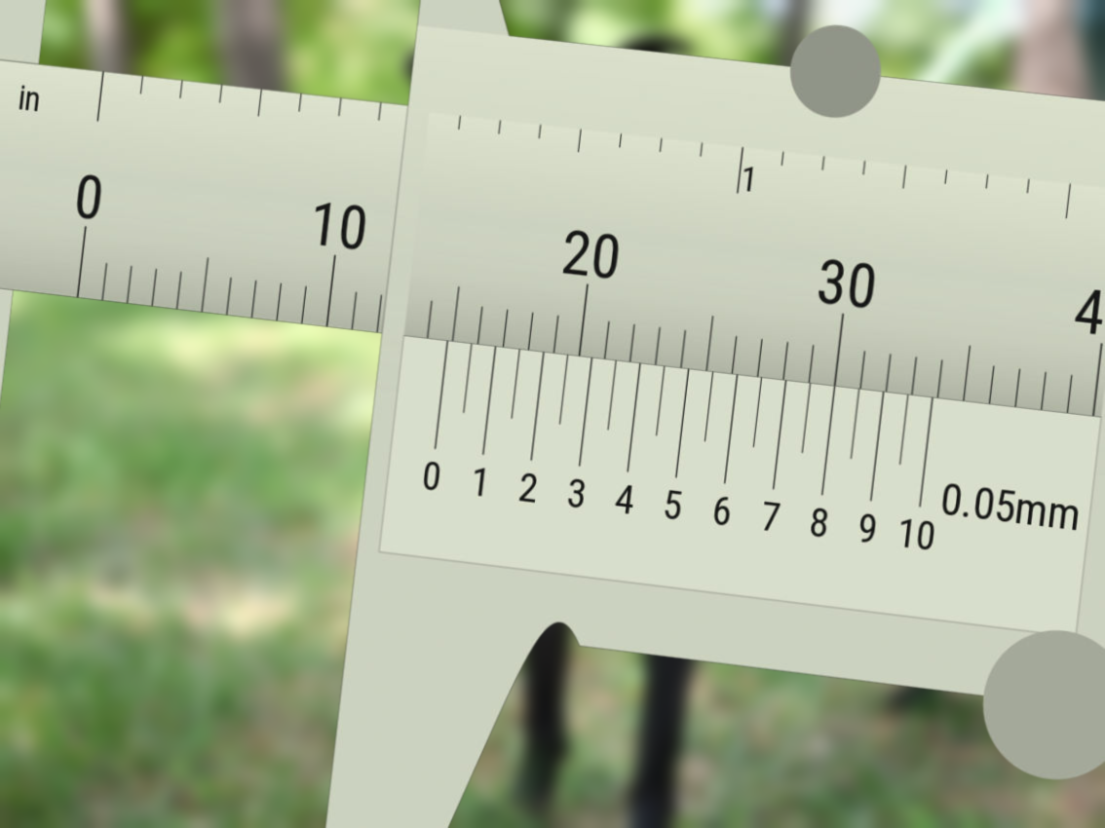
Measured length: 14.8
